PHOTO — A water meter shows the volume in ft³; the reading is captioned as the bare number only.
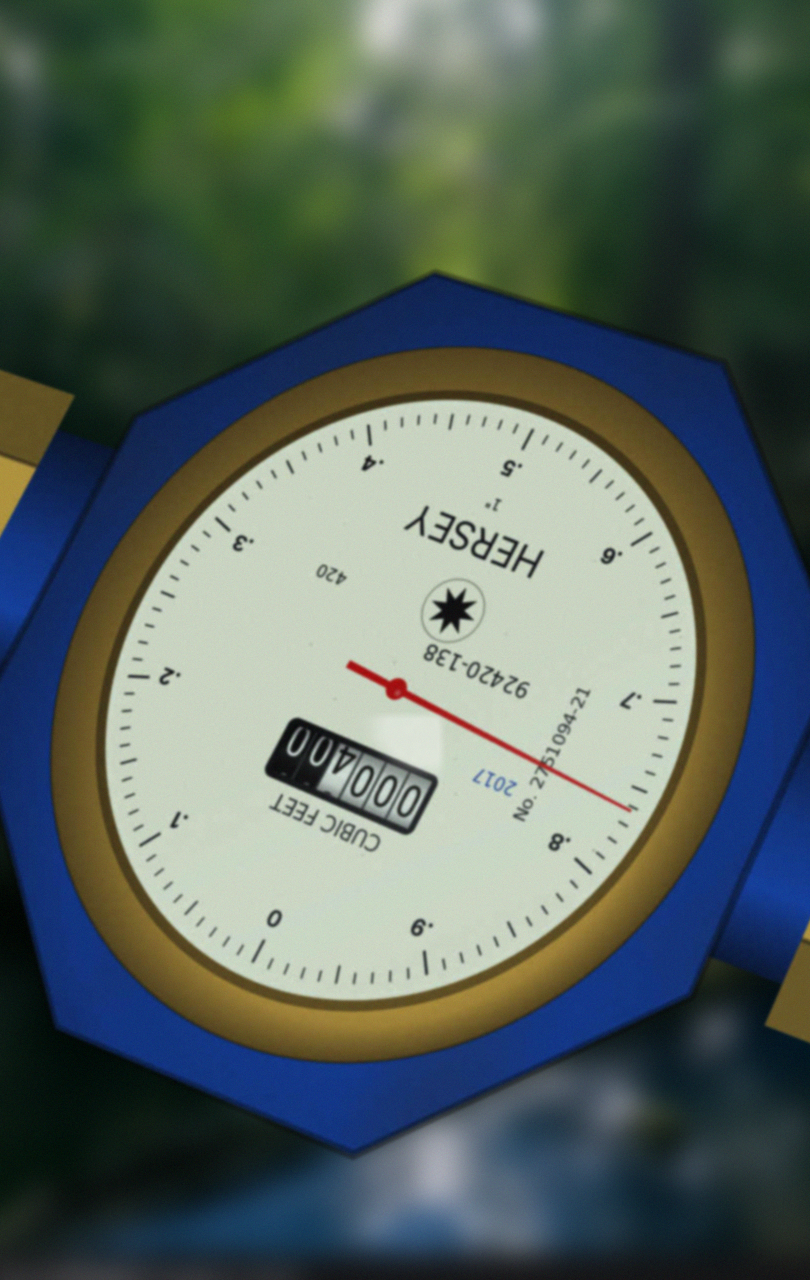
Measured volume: 399.76
